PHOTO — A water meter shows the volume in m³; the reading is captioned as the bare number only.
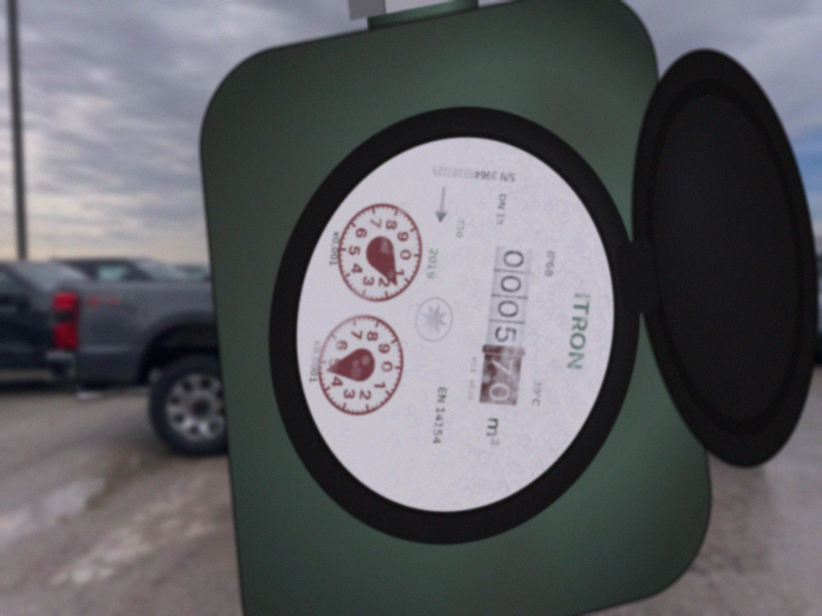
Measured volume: 5.7014
